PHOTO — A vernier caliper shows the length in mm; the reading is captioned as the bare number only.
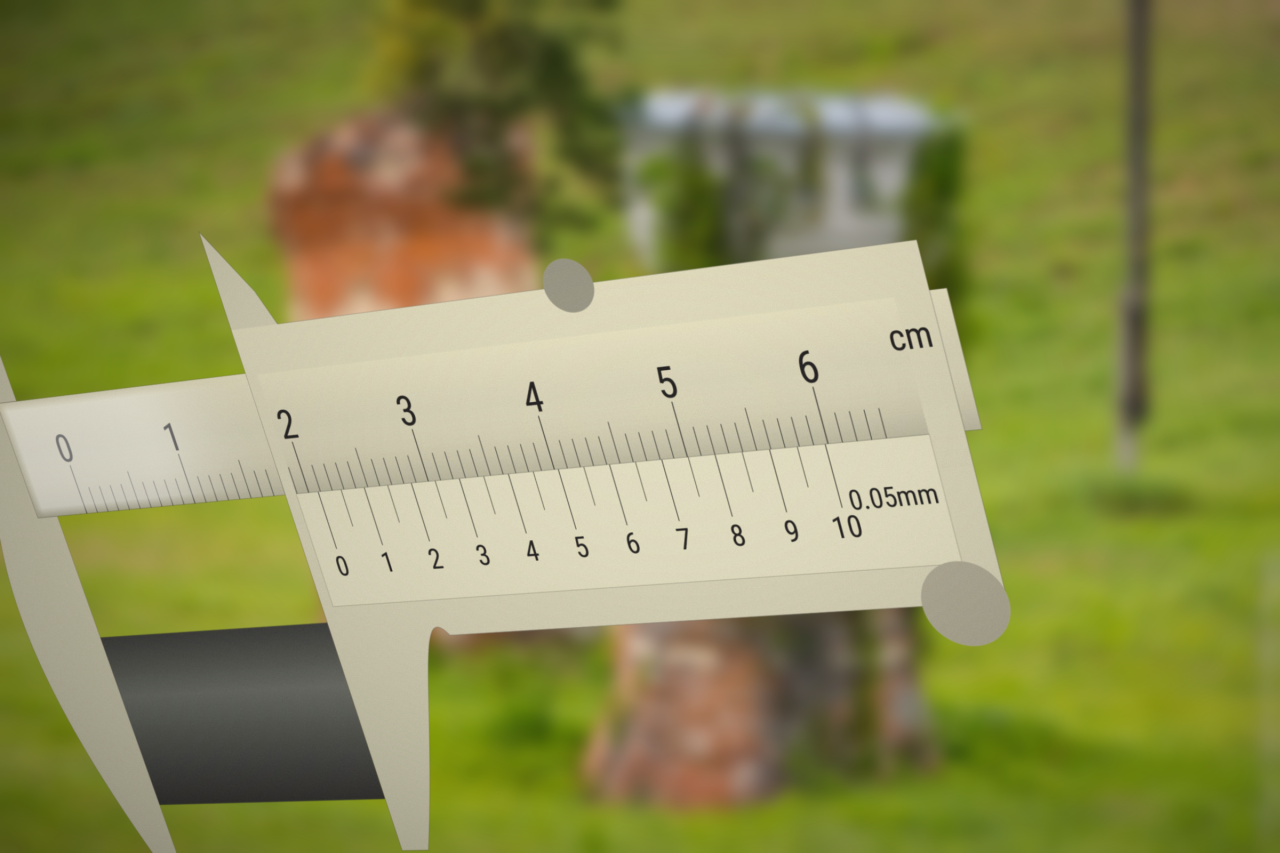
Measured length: 20.8
